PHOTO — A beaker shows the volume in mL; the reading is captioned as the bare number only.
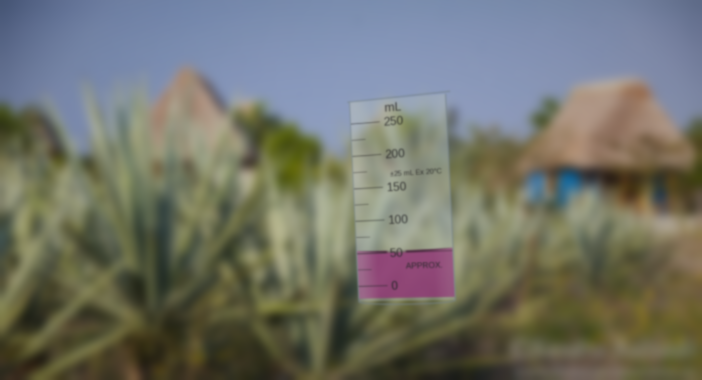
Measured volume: 50
